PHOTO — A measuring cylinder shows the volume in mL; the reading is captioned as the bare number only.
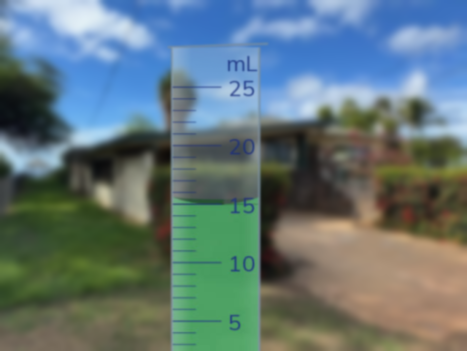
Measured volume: 15
